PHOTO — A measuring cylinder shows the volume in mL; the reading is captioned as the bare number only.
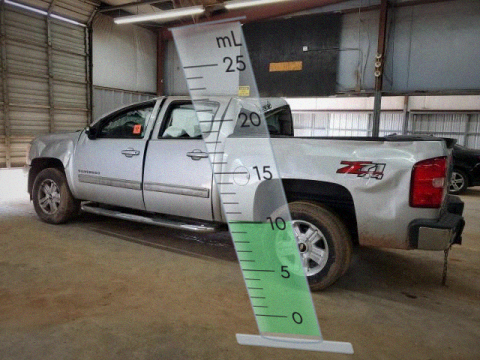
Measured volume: 10
